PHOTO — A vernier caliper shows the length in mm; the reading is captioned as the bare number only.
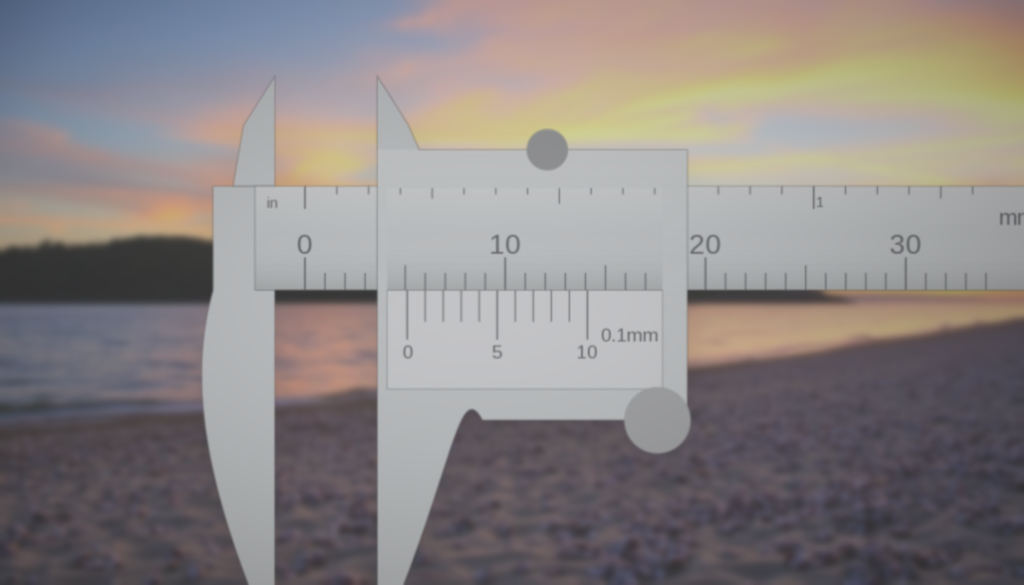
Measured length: 5.1
